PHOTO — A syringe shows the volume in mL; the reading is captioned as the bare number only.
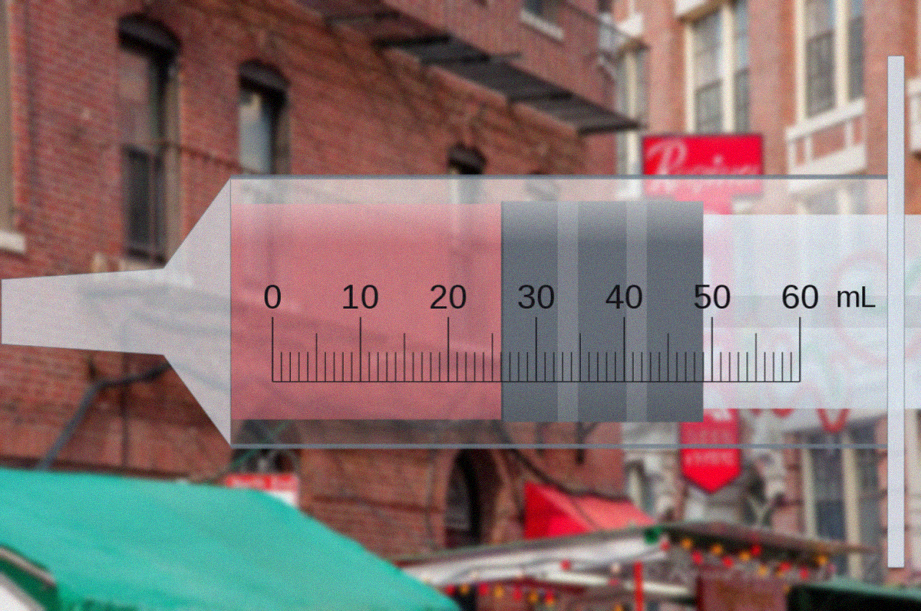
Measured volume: 26
